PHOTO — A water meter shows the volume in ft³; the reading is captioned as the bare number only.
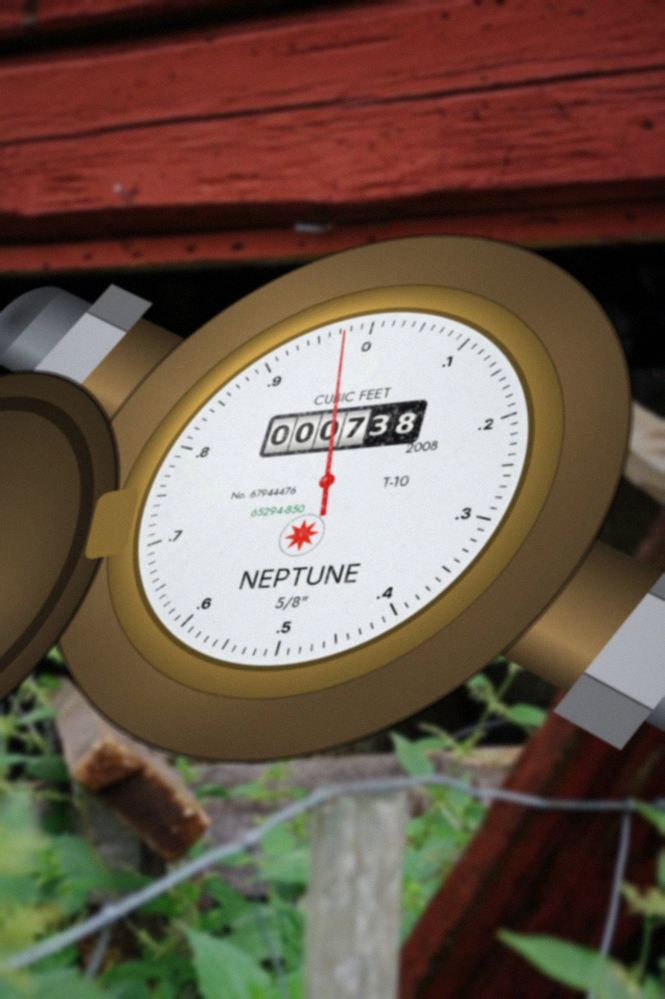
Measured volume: 737.97
